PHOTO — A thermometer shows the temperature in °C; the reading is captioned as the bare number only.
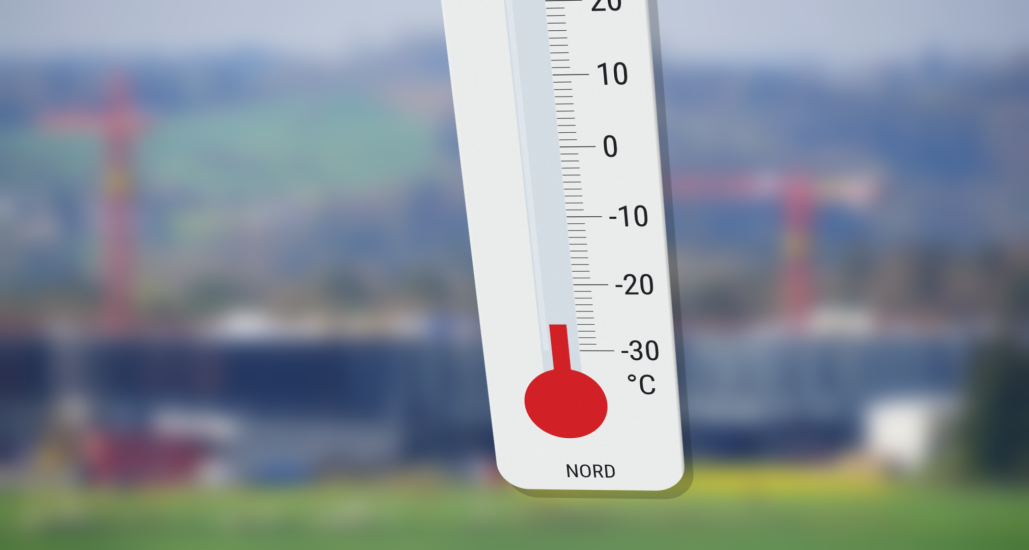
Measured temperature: -26
